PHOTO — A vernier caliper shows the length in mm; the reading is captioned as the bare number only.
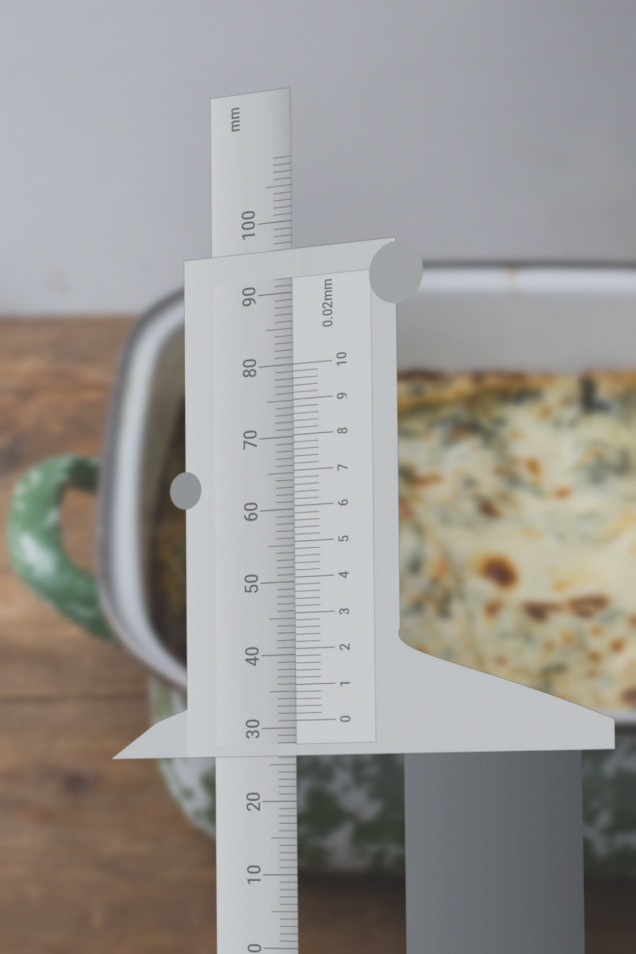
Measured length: 31.0
